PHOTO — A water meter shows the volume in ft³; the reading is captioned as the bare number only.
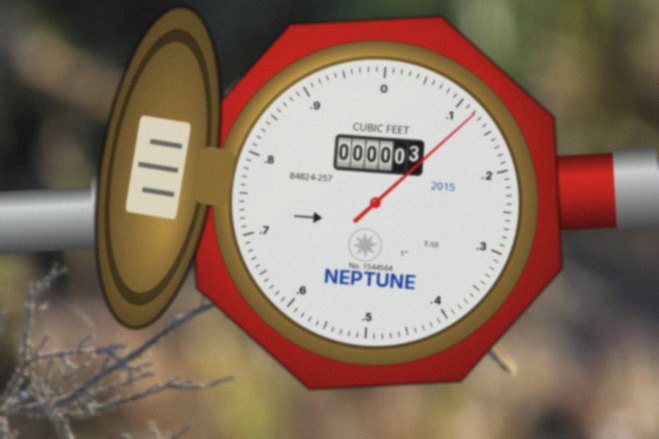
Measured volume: 3.12
